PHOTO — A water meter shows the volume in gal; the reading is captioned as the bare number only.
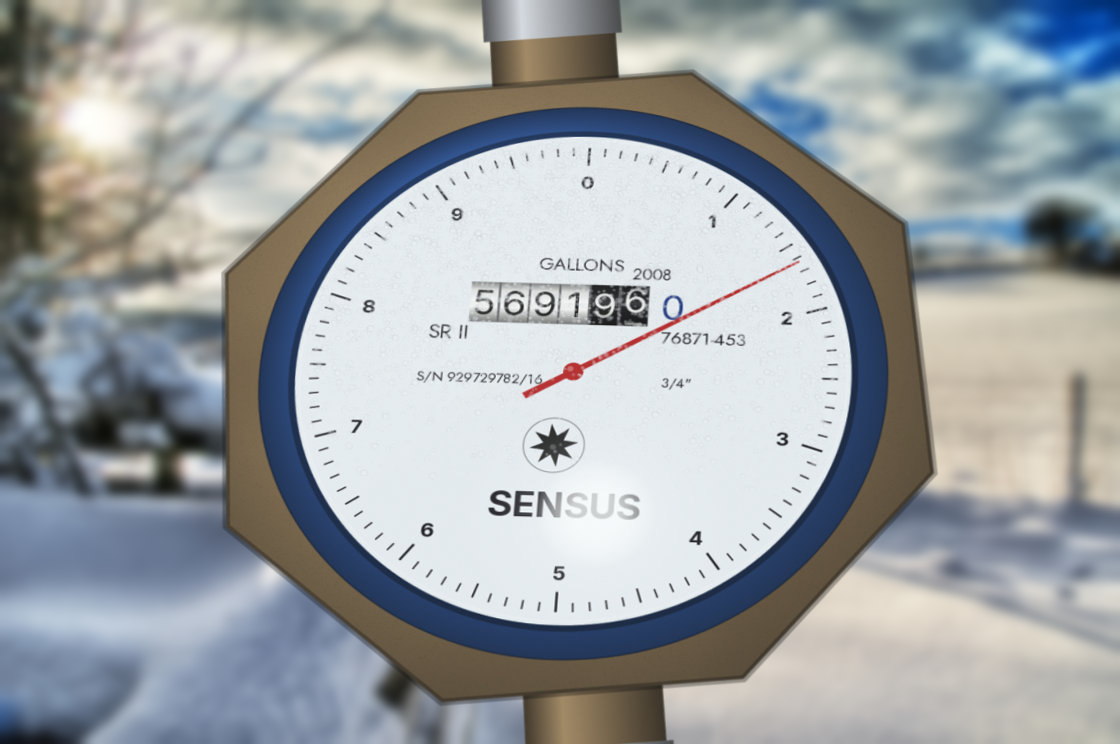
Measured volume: 5691961.6
